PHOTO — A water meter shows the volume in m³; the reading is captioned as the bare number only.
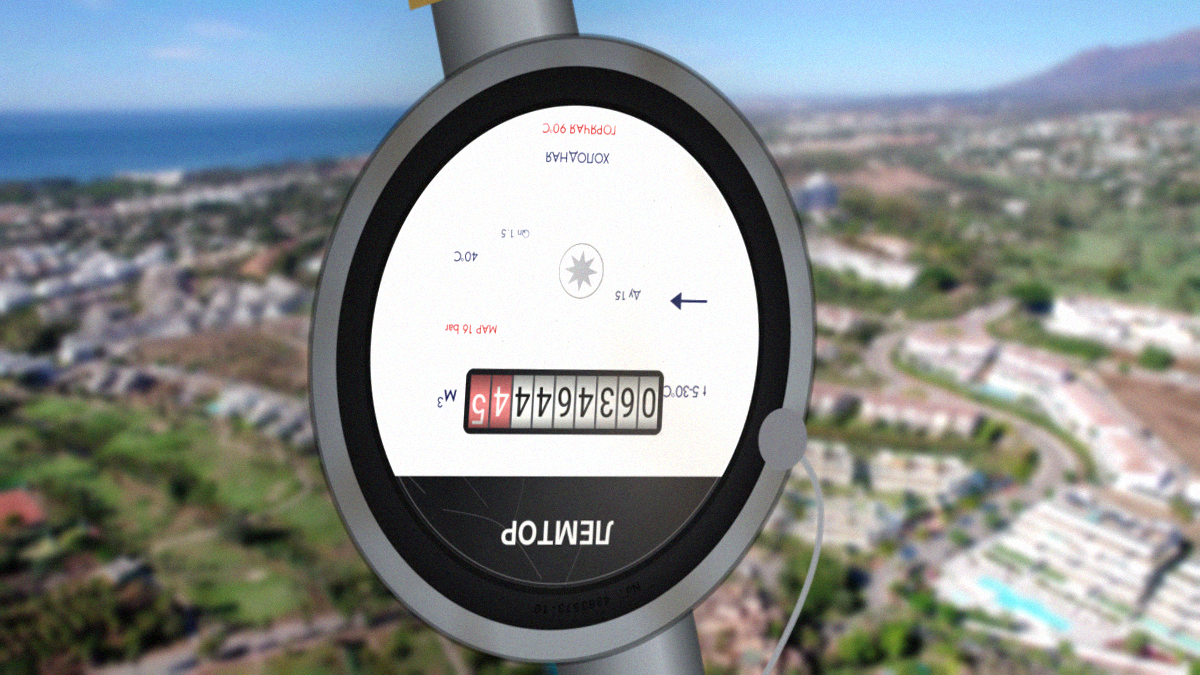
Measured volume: 634644.45
